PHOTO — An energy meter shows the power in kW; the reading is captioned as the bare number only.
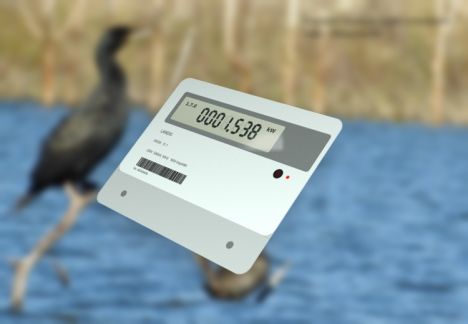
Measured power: 1.538
